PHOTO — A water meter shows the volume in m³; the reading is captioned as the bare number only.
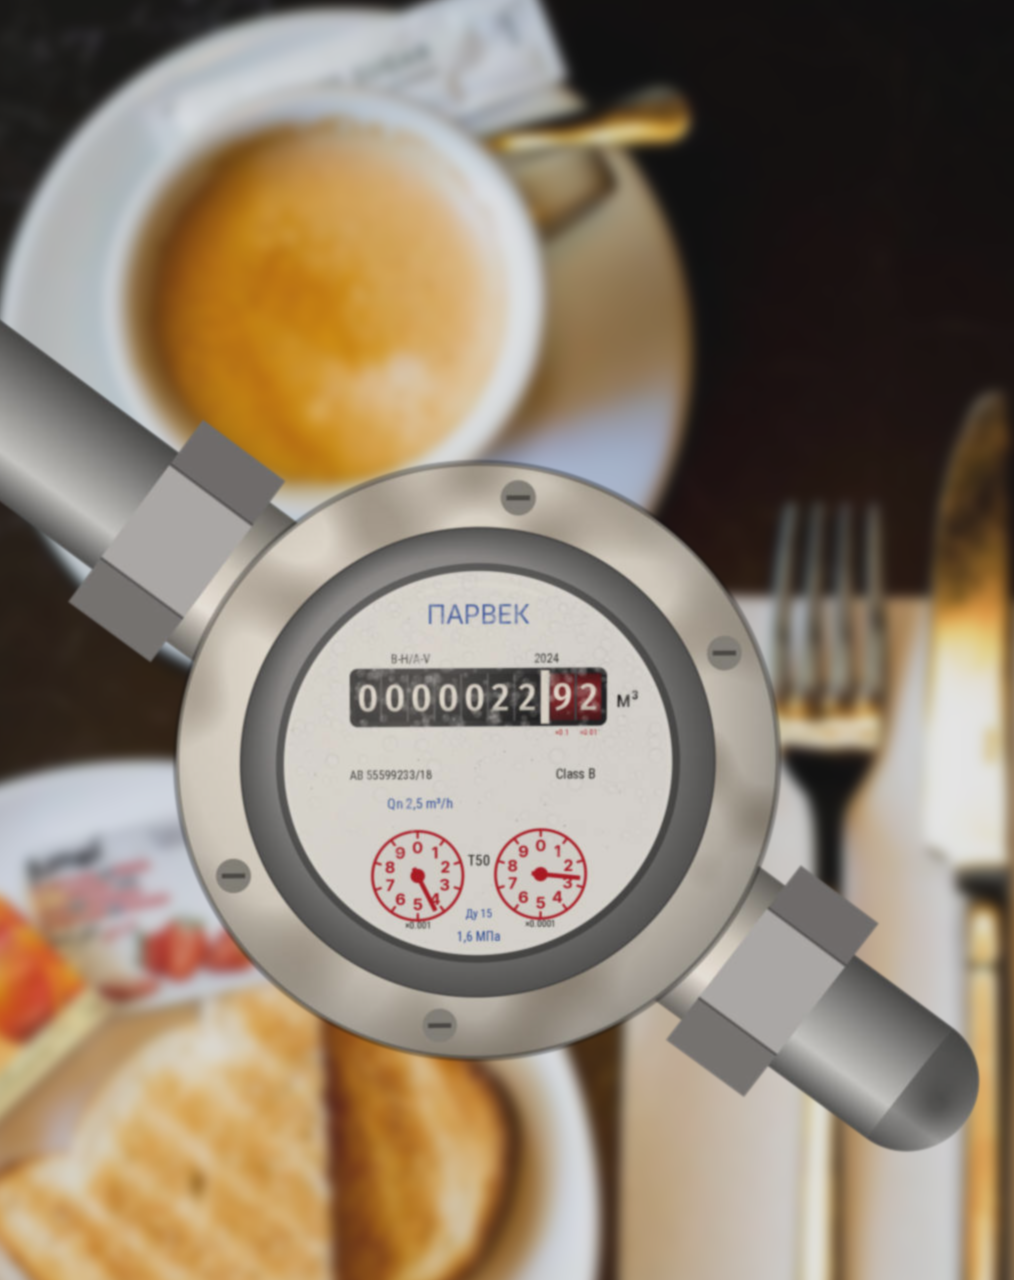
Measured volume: 22.9242
